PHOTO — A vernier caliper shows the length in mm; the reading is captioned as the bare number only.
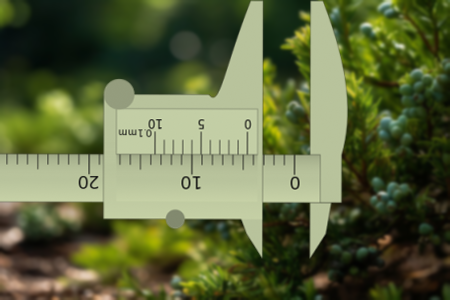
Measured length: 4.6
